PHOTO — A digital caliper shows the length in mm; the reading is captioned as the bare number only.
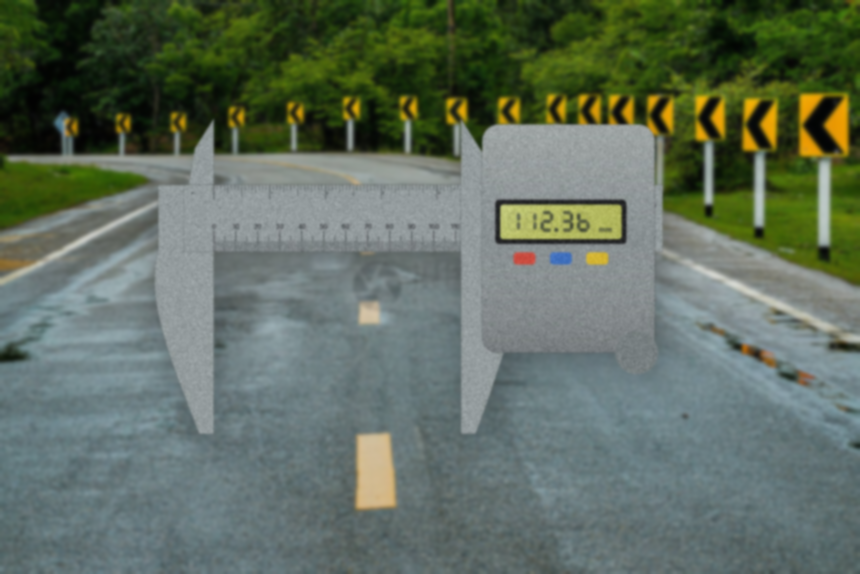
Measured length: 112.36
